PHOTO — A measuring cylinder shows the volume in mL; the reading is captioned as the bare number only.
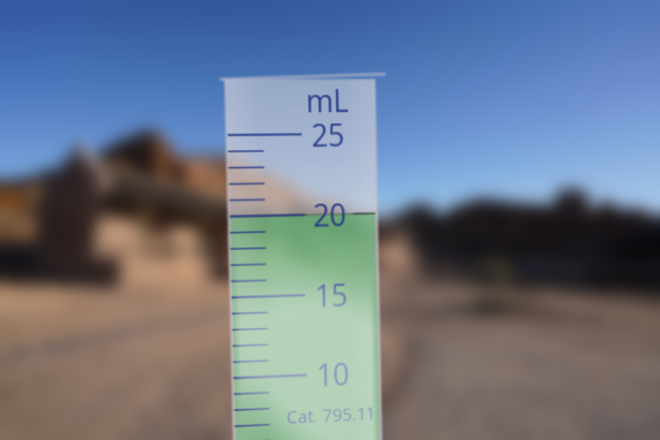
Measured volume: 20
